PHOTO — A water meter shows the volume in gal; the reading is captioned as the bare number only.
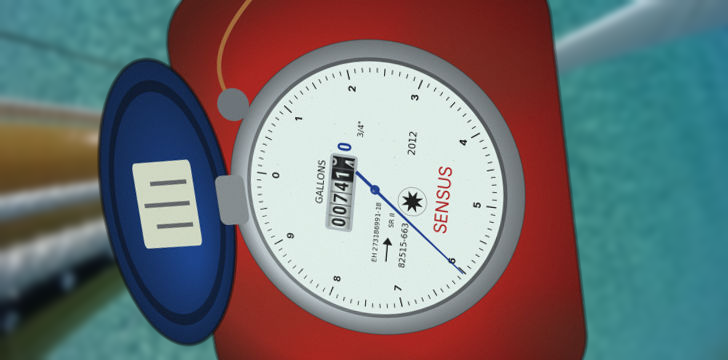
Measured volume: 74136.0
